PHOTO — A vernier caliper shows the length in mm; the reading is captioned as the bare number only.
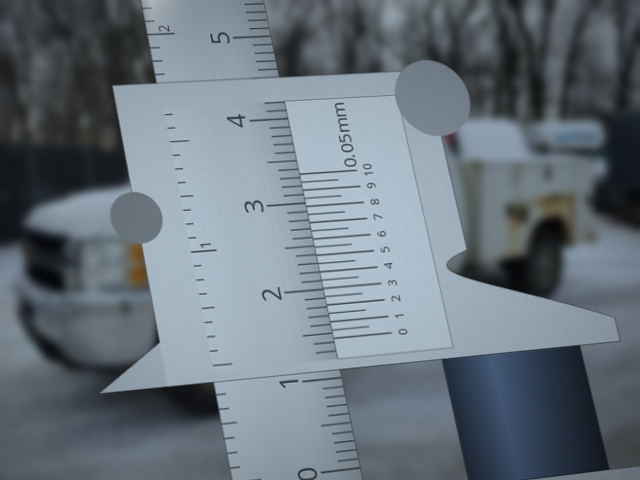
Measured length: 14.4
